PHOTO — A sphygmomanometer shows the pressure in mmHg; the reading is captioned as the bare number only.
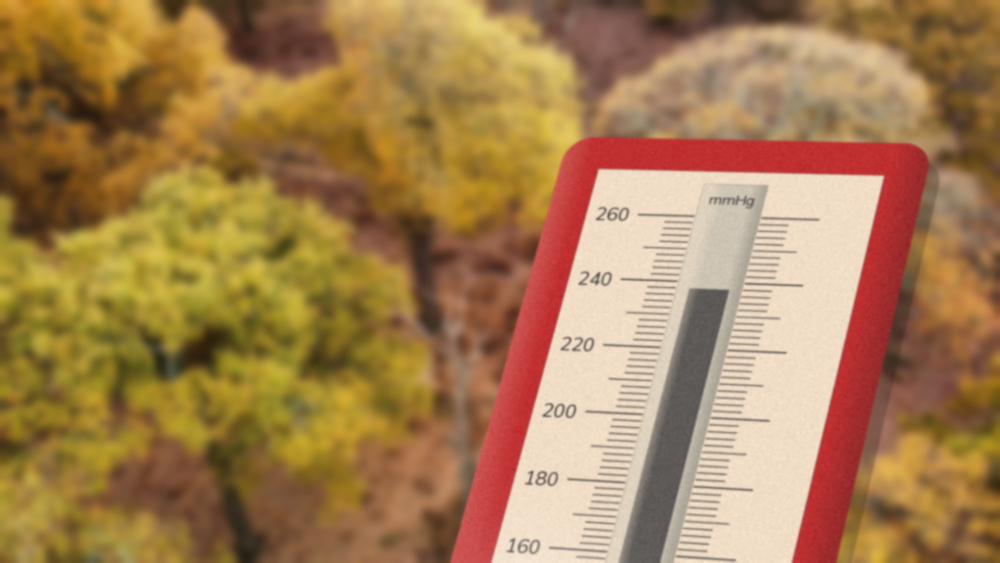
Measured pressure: 238
